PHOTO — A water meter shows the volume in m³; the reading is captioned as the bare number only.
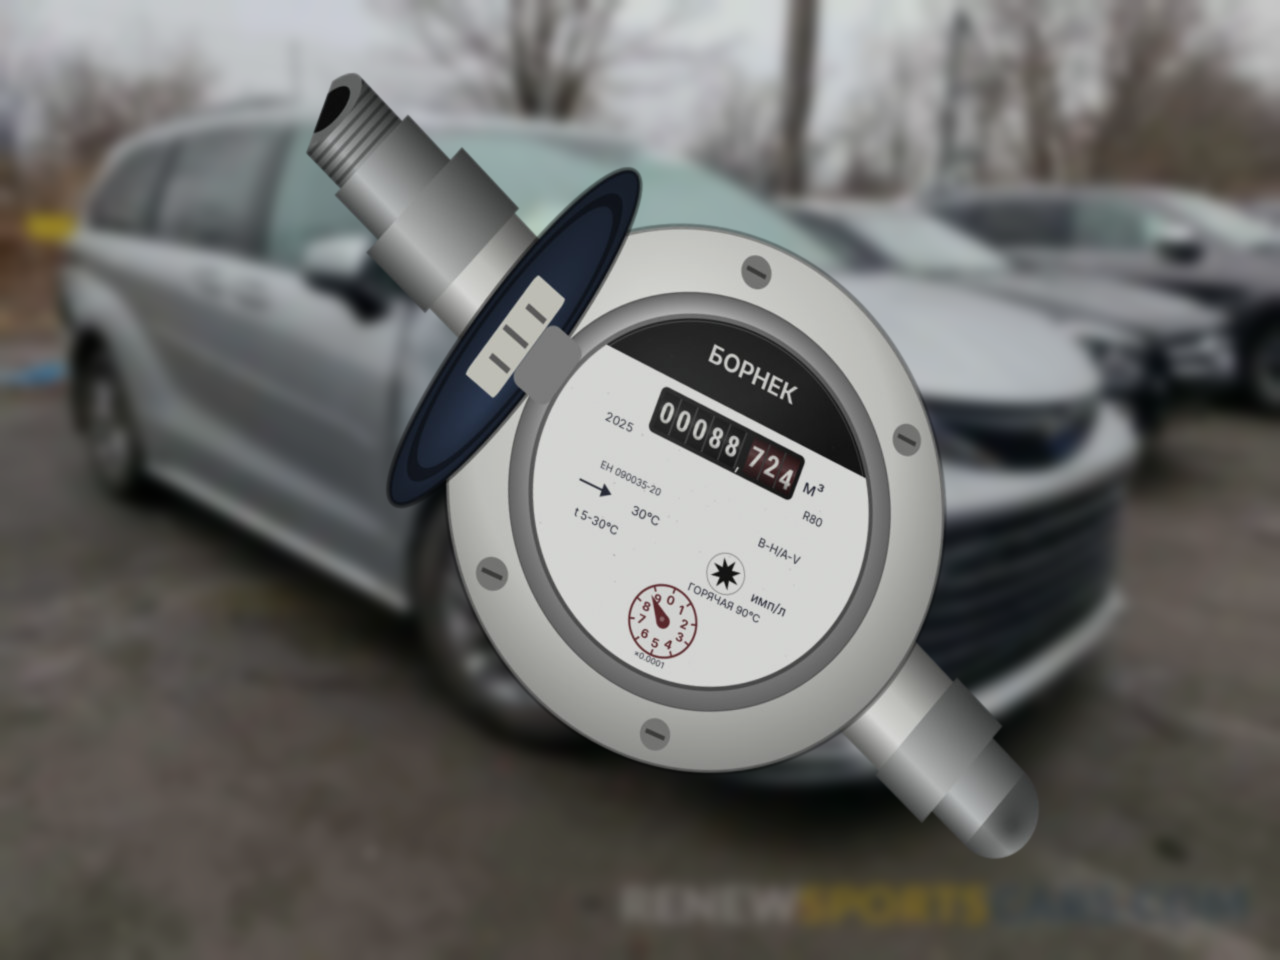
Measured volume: 88.7238
